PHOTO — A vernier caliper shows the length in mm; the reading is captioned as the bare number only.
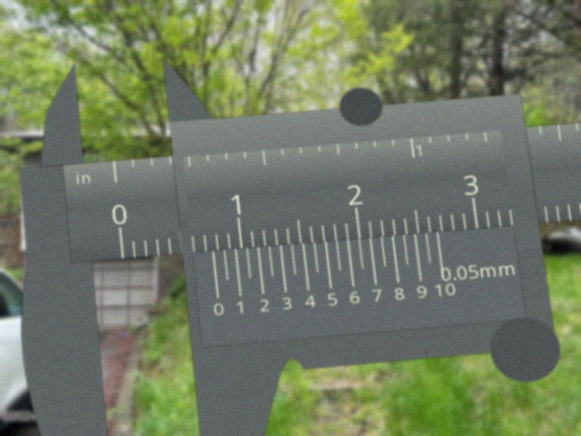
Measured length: 7.6
